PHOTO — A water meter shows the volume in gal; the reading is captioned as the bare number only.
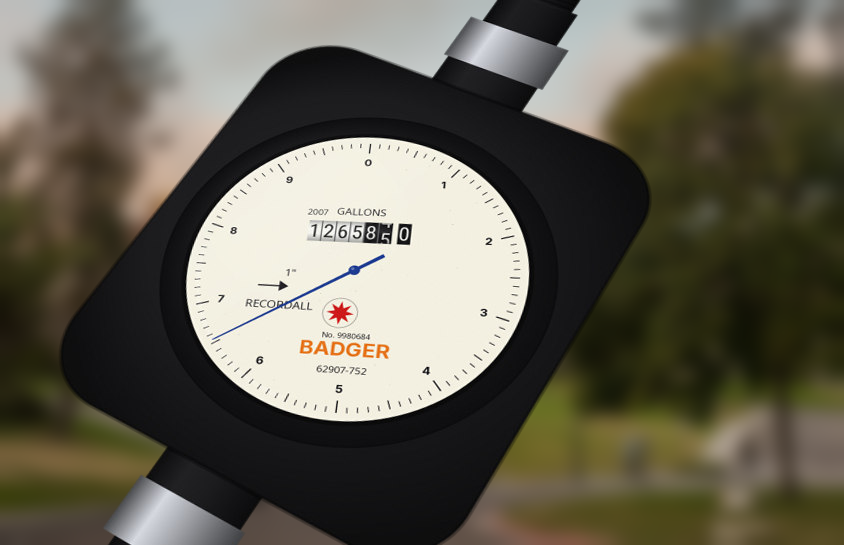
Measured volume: 1265846.5
